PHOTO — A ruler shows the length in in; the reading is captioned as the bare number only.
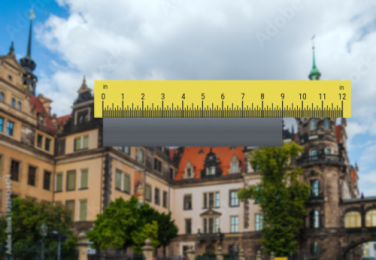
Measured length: 9
